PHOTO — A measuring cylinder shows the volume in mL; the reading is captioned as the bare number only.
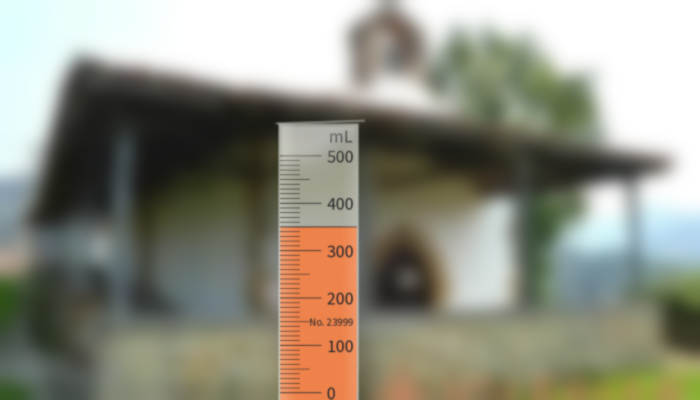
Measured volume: 350
